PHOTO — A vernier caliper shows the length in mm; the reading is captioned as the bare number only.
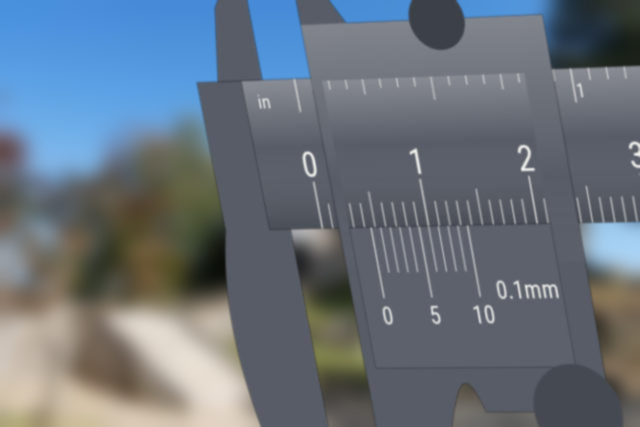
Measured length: 4.6
